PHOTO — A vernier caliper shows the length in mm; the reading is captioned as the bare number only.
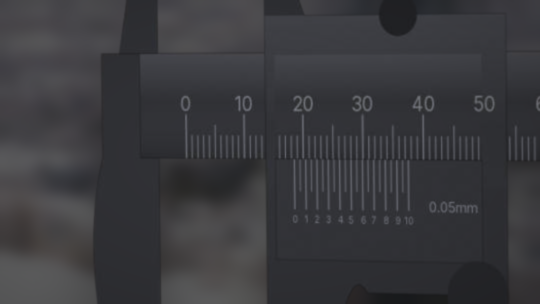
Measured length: 18.5
